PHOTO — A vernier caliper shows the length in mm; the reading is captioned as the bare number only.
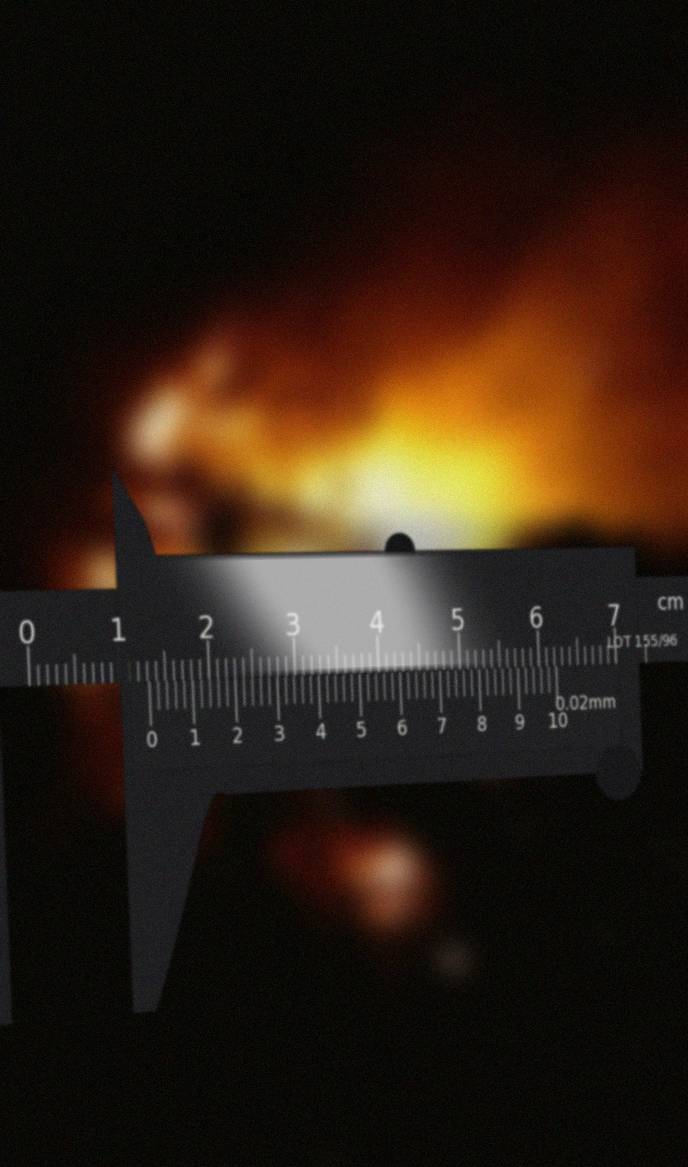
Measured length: 13.2
